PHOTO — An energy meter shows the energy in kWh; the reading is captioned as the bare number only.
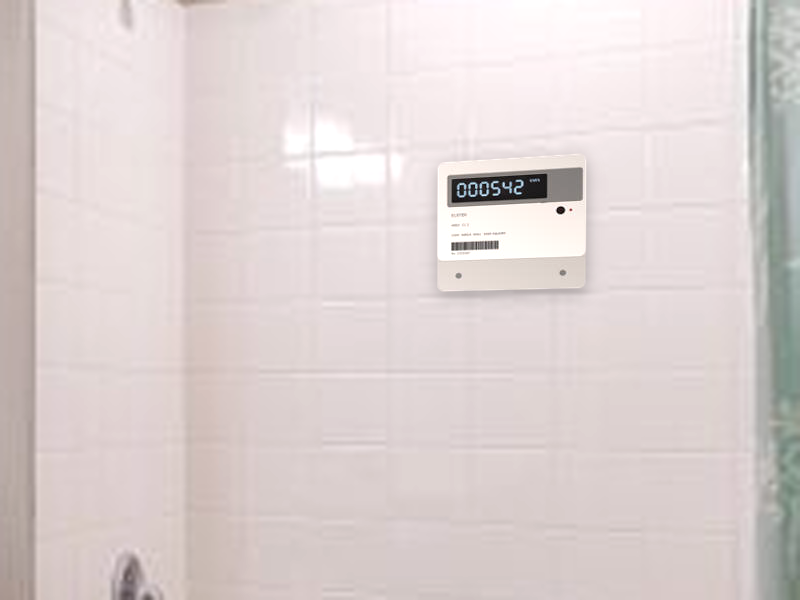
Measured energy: 542
